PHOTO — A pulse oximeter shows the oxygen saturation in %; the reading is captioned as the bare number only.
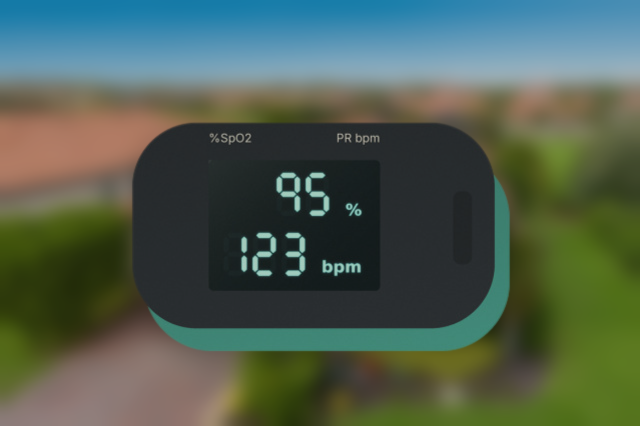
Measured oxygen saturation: 95
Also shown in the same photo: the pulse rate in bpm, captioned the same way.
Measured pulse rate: 123
